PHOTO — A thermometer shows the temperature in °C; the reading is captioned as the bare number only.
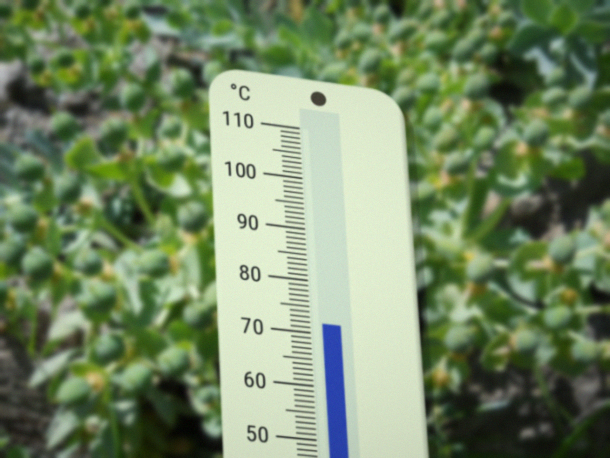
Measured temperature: 72
